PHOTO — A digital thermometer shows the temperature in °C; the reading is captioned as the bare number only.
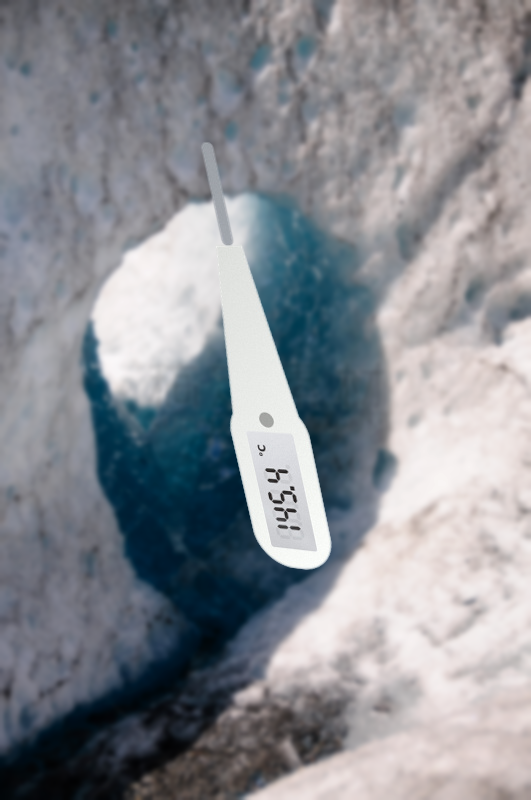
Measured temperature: 145.4
